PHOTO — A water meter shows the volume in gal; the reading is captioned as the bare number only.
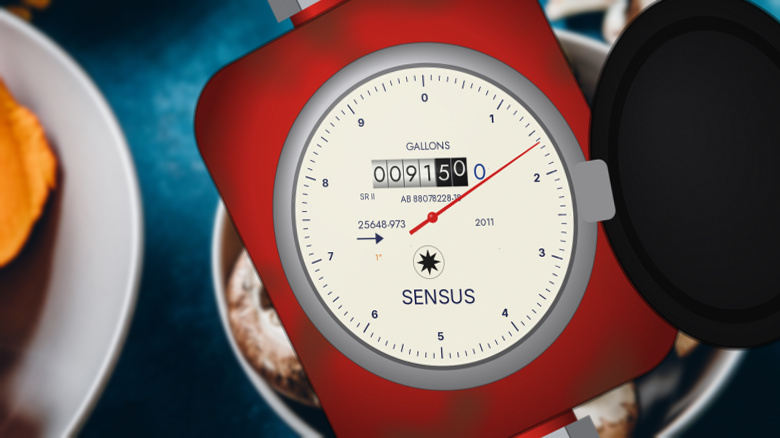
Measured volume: 91501.6
